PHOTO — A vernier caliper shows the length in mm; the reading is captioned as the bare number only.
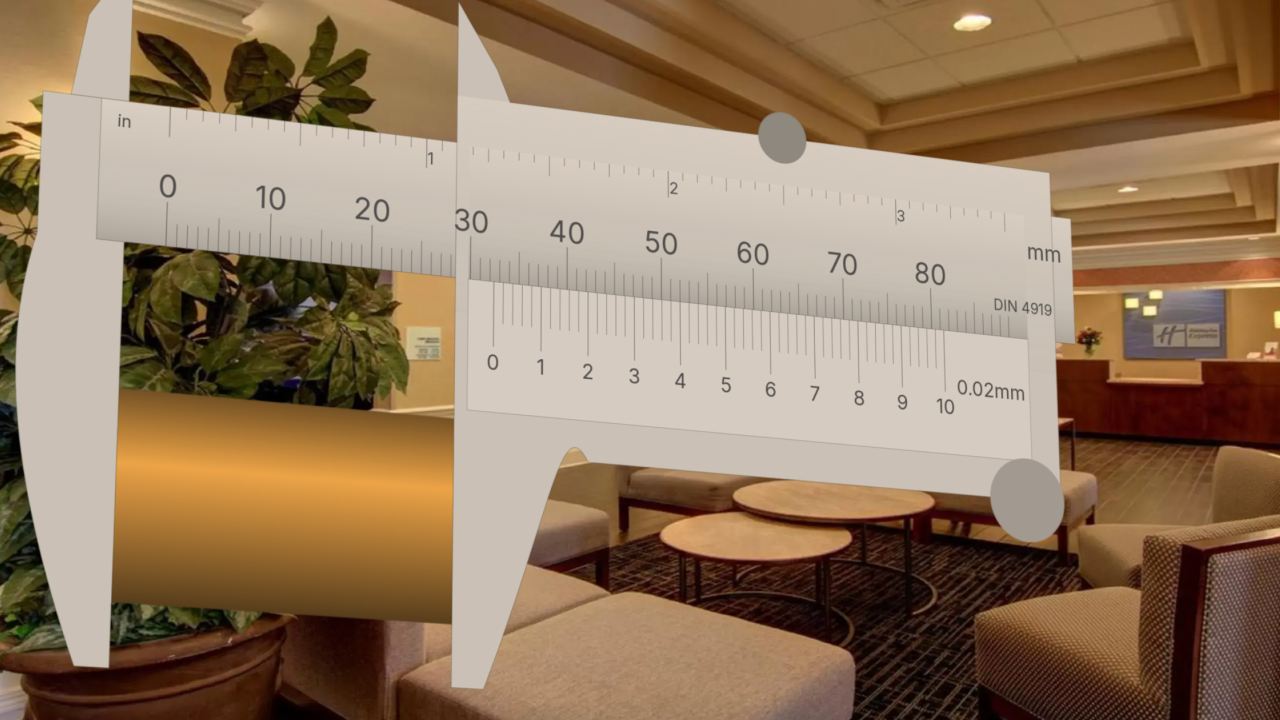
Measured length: 32.4
